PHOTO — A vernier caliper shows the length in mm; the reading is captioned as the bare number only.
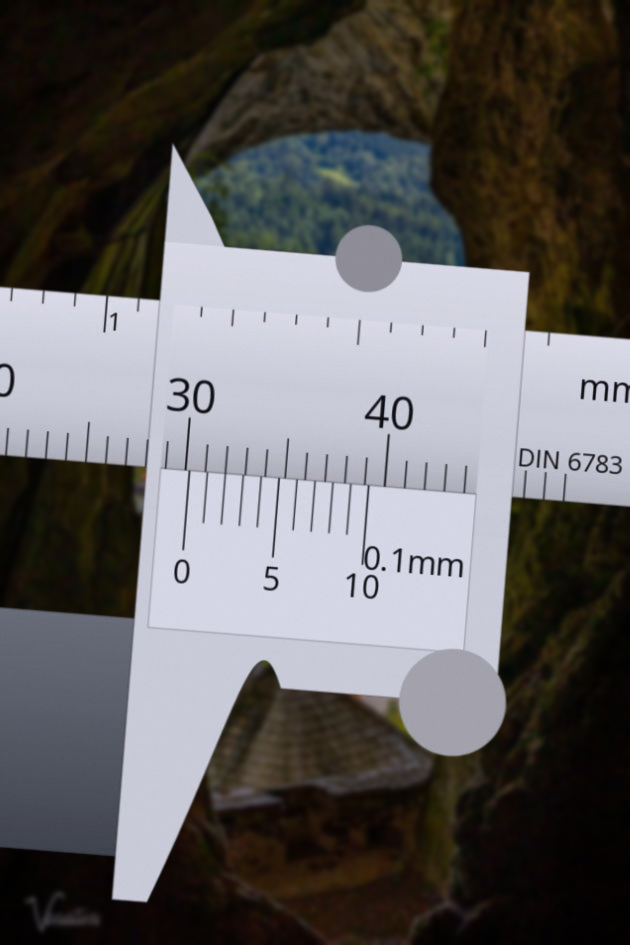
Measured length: 30.2
